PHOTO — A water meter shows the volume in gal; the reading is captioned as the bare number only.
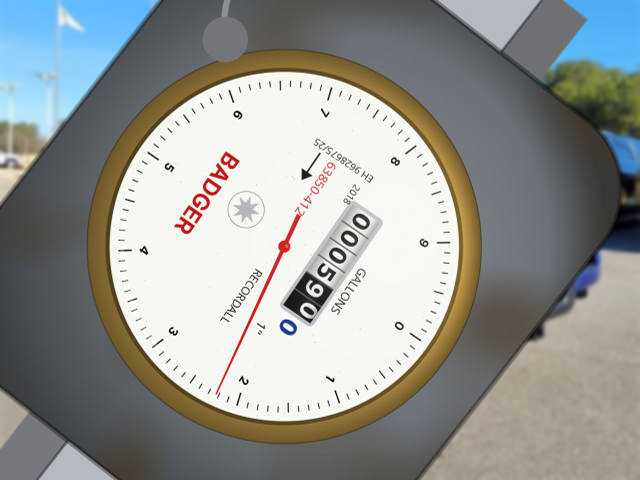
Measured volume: 5902.2
